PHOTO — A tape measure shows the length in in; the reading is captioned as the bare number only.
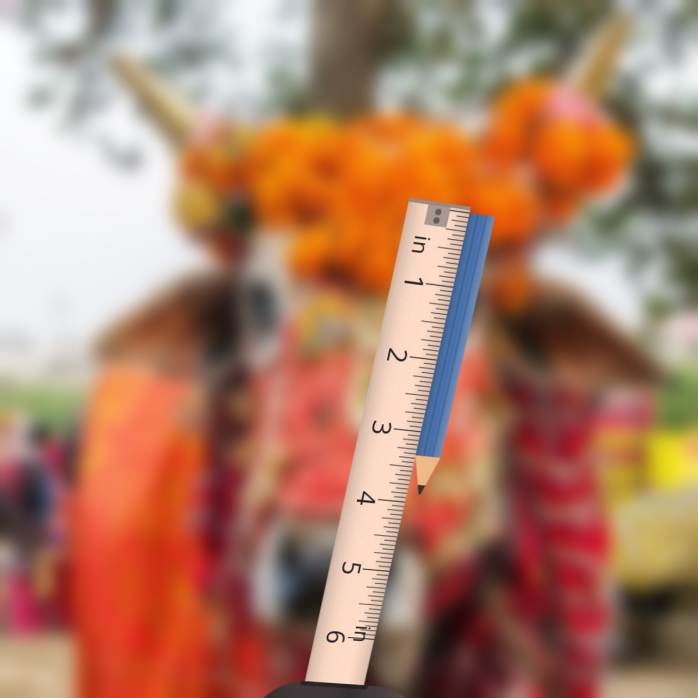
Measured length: 3.875
